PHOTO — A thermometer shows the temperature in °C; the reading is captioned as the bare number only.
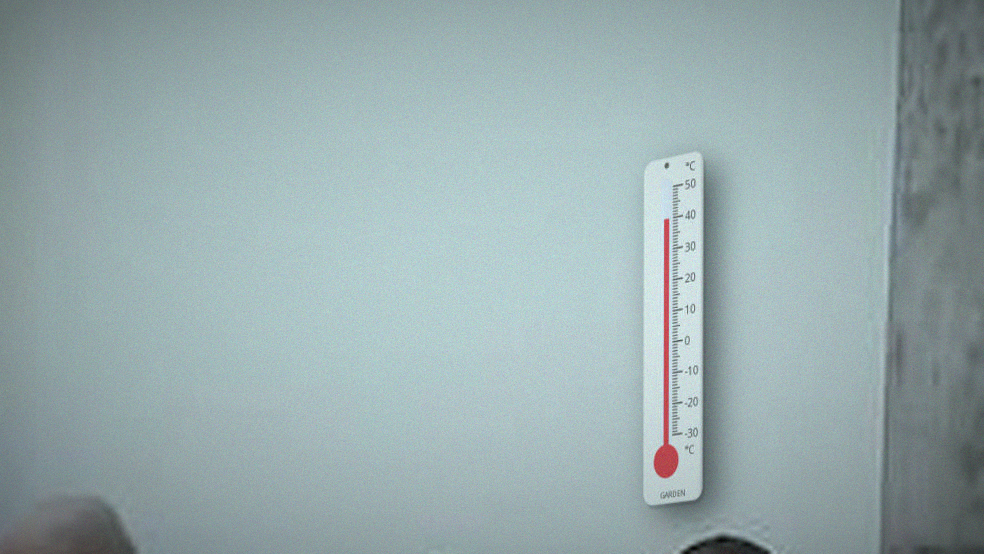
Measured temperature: 40
